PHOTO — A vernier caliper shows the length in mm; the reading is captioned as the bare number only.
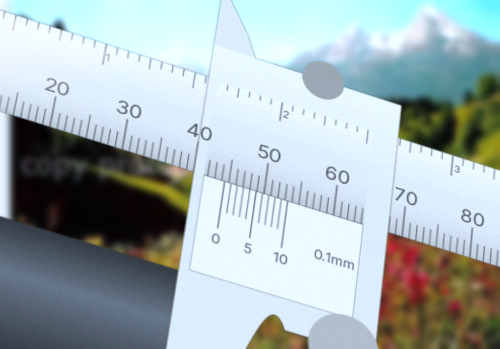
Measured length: 44.4
